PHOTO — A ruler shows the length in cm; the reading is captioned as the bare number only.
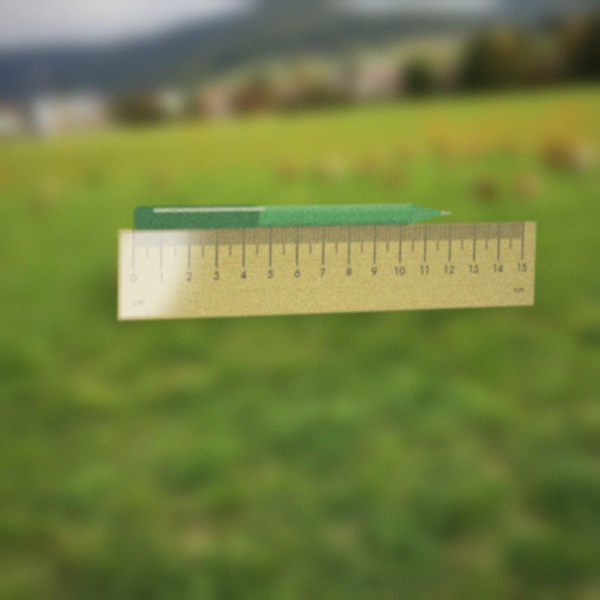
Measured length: 12
